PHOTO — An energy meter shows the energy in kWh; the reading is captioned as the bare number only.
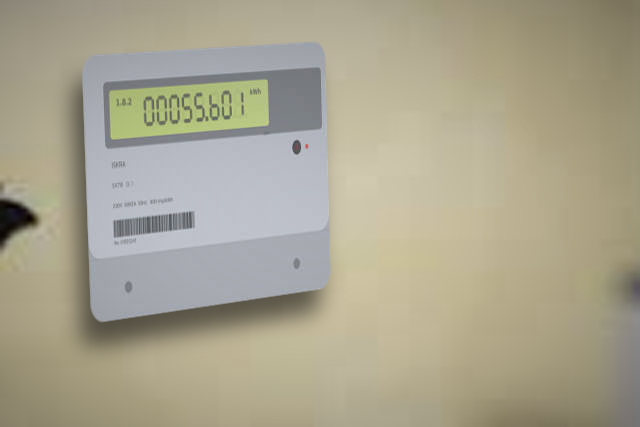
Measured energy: 55.601
